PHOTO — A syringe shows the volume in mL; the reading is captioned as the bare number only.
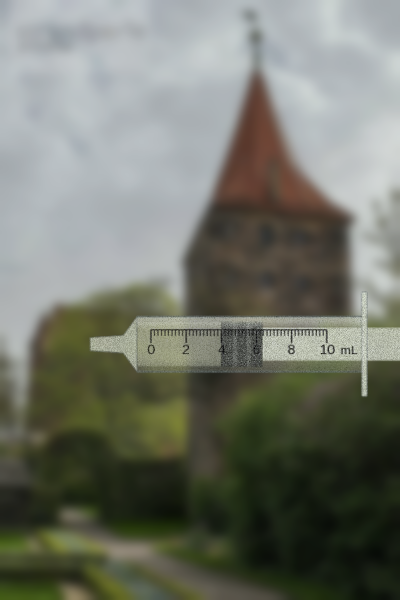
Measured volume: 4
